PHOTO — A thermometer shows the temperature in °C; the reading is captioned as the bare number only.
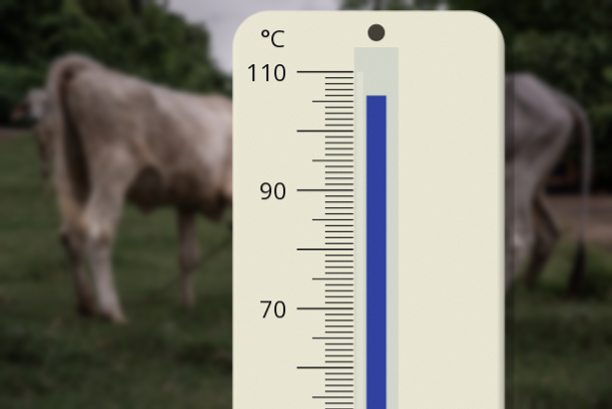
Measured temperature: 106
